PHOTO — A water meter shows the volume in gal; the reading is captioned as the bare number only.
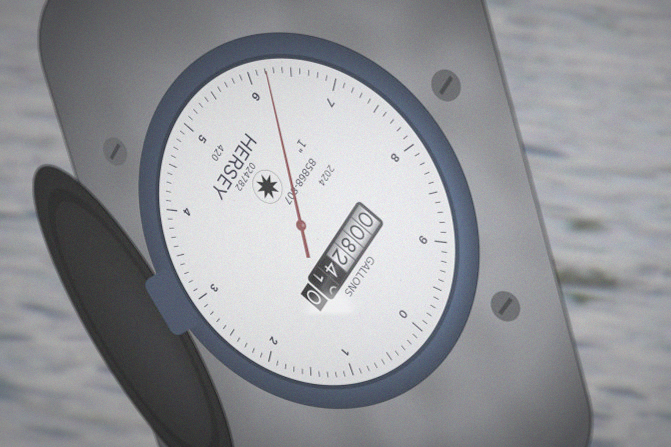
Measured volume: 82406.2
